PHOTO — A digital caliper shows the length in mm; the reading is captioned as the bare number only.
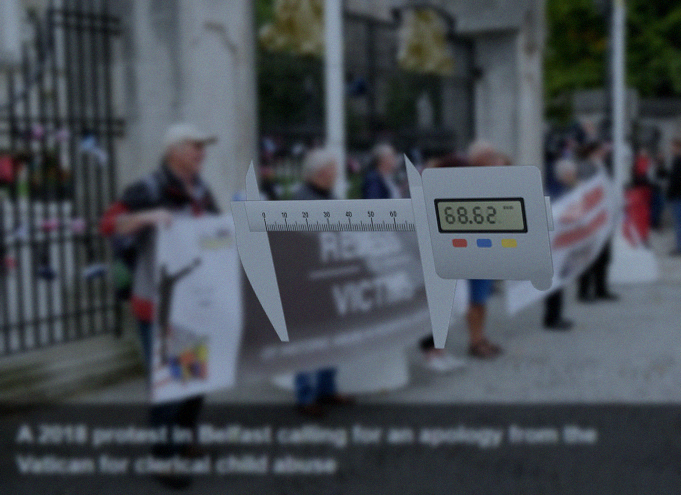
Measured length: 68.62
